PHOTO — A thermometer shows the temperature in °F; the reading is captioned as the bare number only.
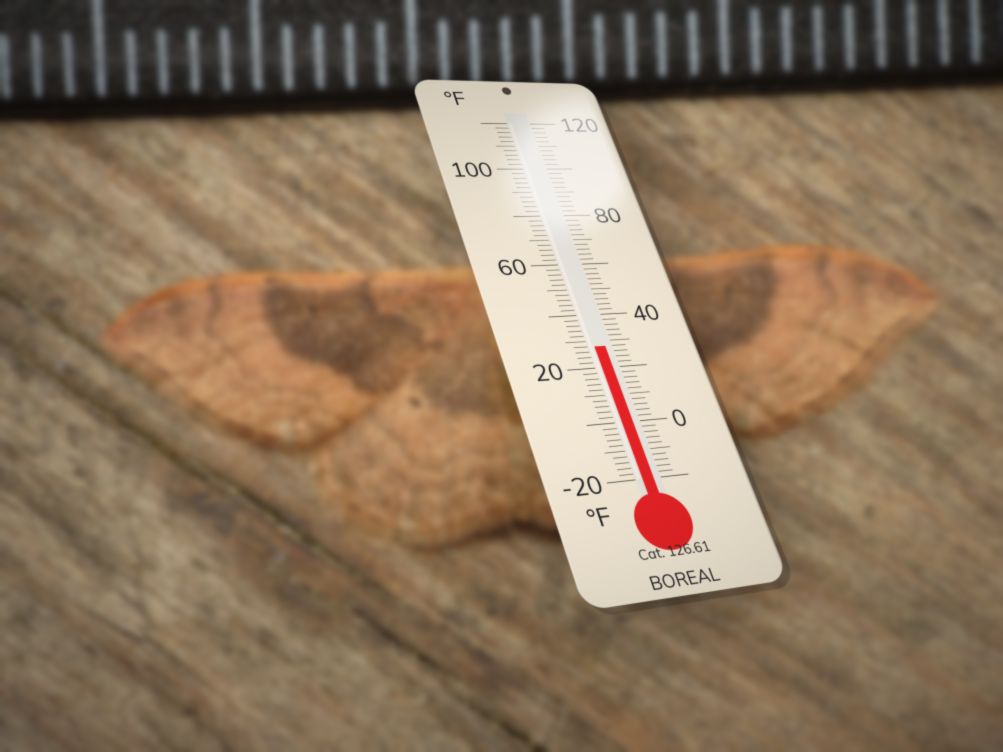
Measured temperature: 28
